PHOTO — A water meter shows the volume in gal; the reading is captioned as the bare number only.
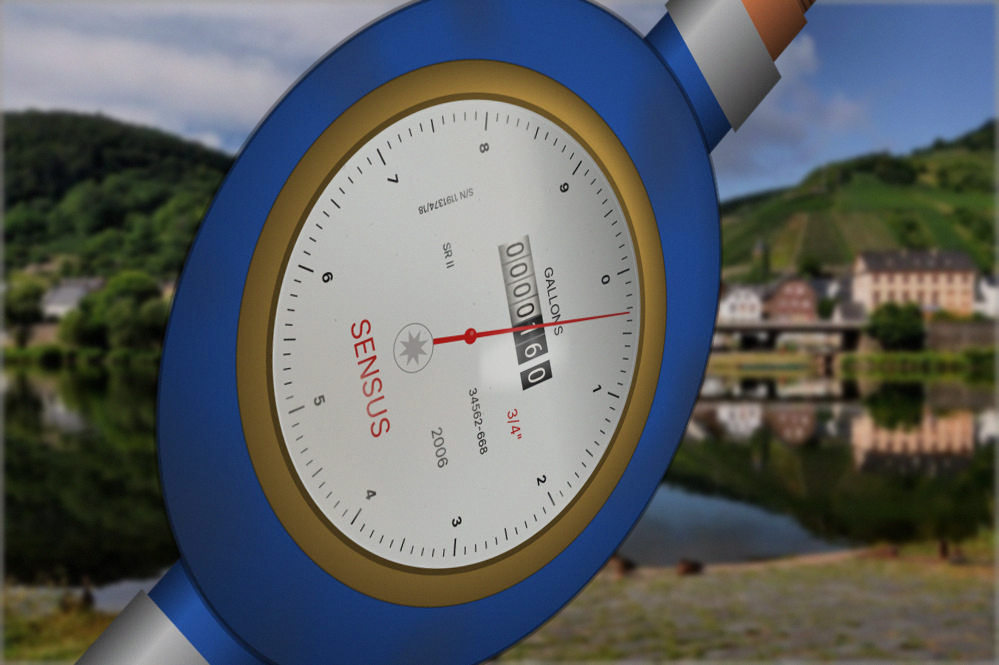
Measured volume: 160.3
